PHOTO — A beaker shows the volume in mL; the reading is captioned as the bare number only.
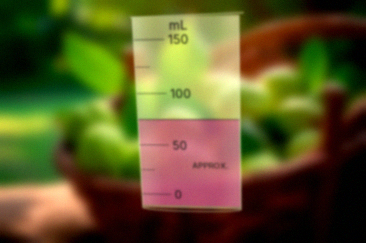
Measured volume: 75
